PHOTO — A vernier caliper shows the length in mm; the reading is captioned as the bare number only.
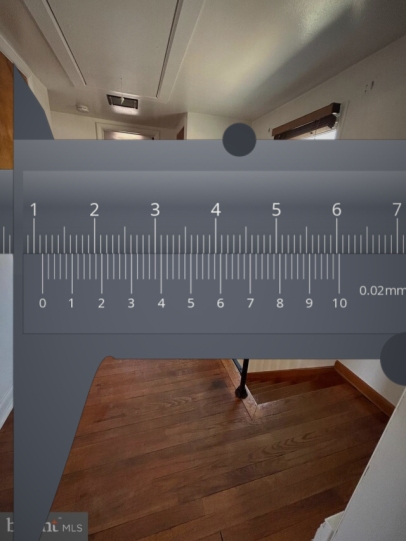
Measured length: 11.4
